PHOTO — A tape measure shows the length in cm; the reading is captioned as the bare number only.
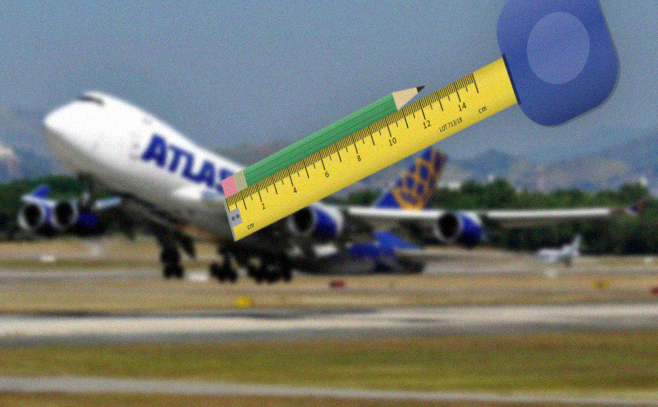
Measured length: 12.5
